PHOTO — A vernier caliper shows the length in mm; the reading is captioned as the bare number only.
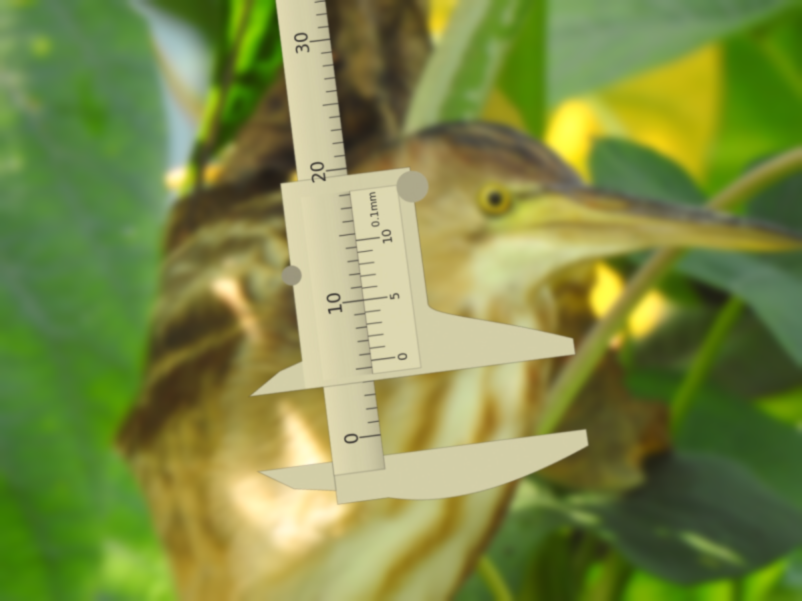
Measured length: 5.5
